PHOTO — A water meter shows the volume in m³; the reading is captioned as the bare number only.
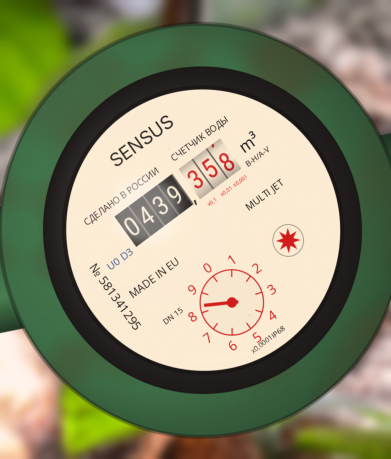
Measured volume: 439.3578
